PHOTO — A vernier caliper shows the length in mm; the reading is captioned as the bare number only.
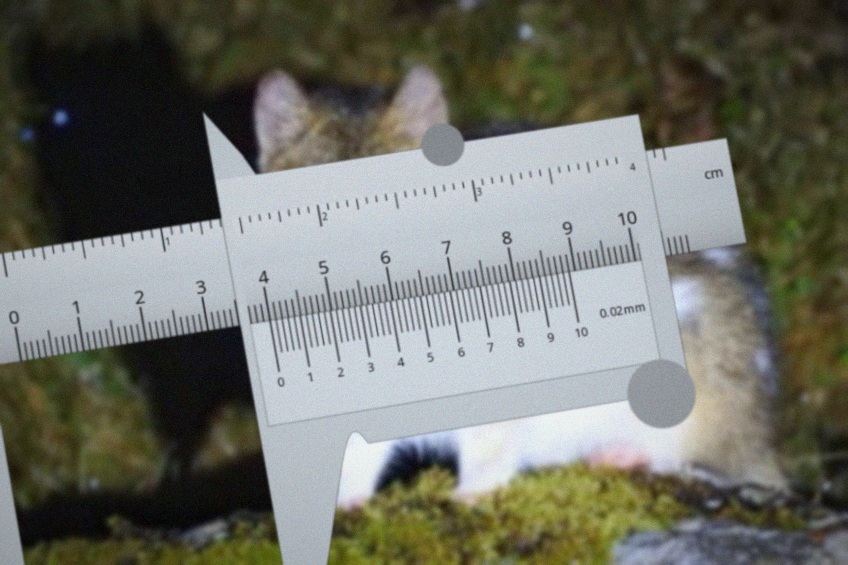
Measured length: 40.0
